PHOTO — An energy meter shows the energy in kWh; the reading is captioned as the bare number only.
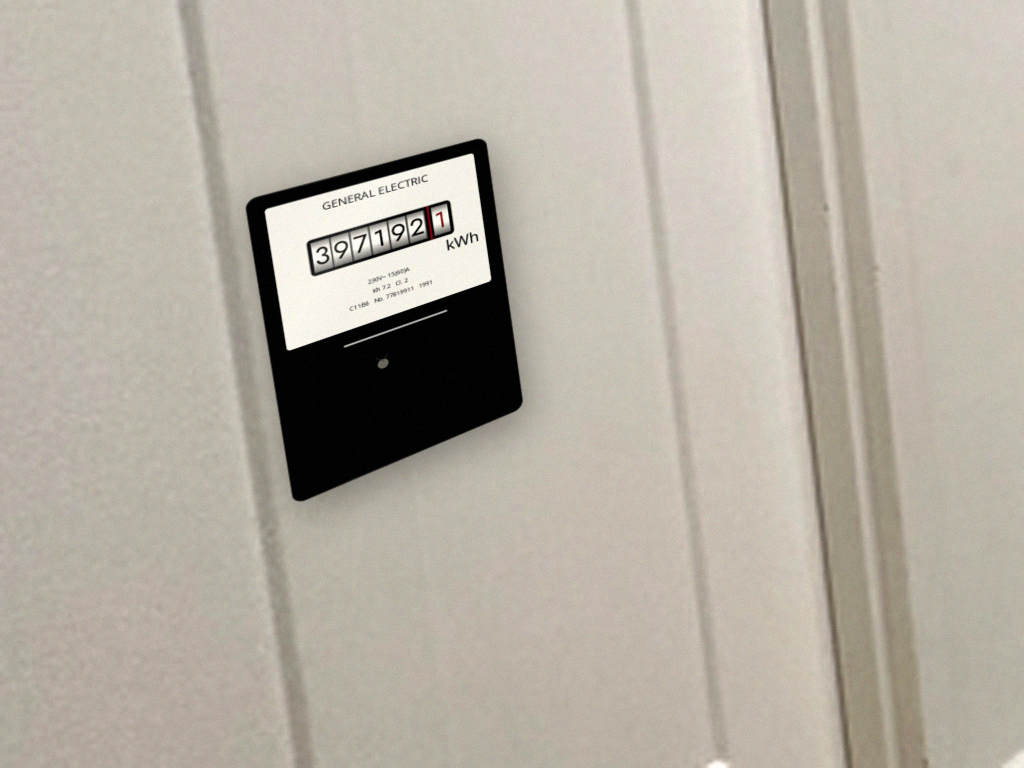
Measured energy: 397192.1
